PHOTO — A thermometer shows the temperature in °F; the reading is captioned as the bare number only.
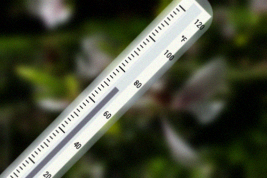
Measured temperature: 72
